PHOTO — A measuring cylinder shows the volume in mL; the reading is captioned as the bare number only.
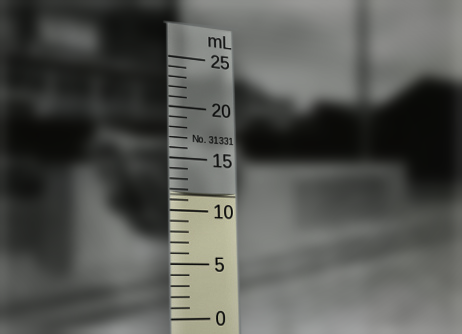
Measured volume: 11.5
